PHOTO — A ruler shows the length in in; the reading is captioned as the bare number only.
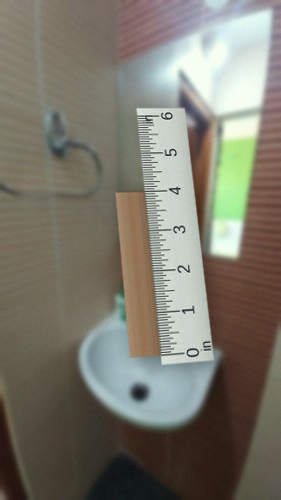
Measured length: 4
